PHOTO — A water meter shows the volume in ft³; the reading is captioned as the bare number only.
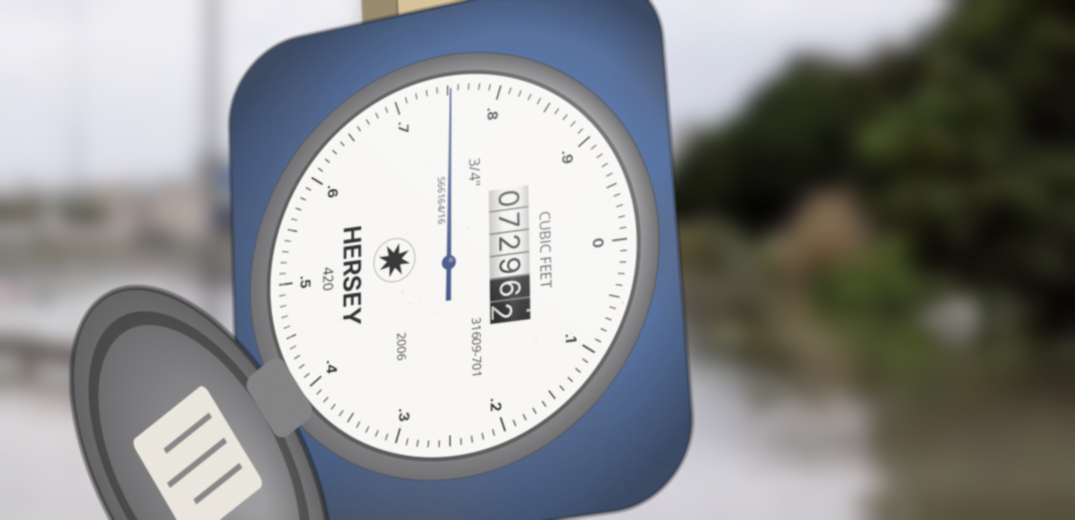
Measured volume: 72961.75
